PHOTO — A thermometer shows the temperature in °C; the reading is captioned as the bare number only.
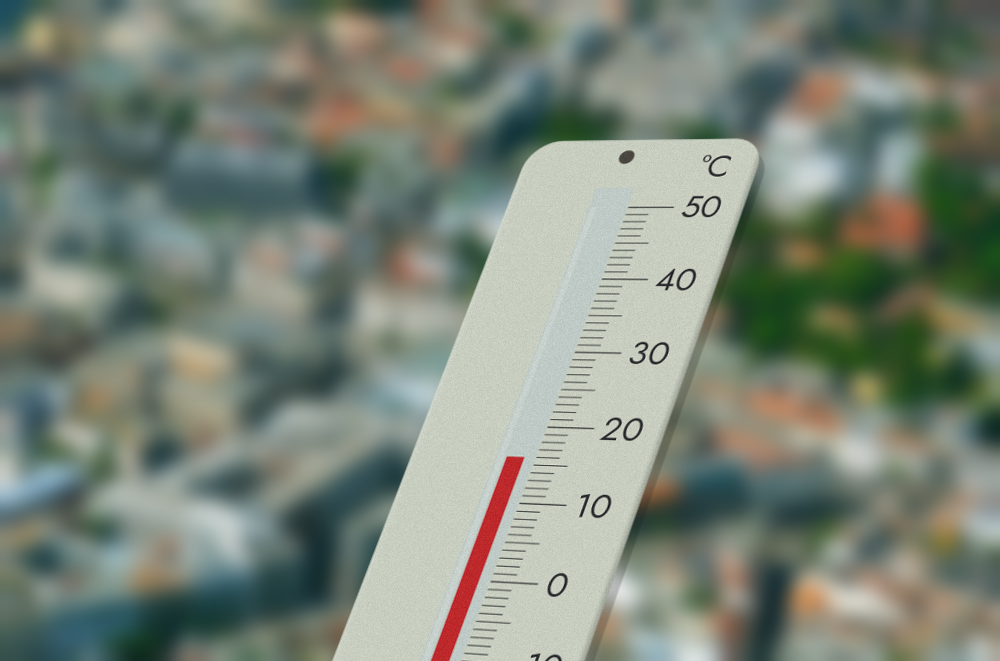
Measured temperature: 16
